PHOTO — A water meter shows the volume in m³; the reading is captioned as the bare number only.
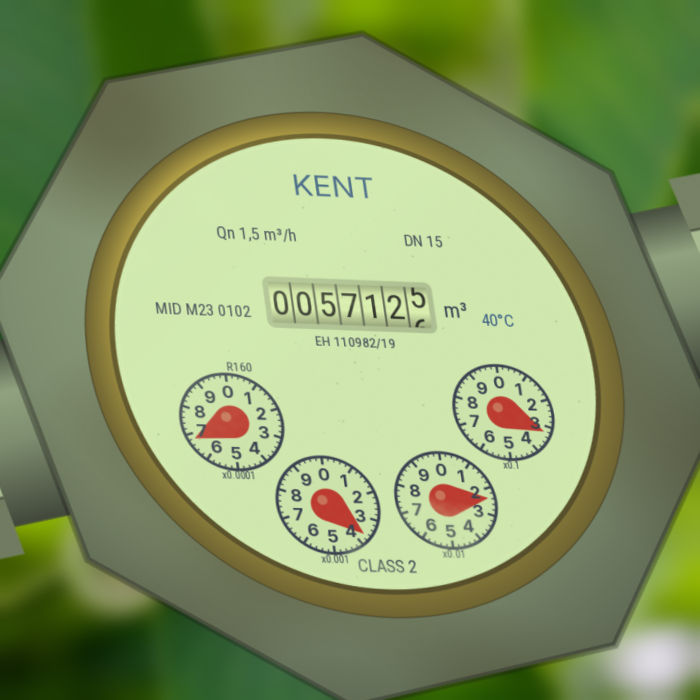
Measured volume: 57125.3236
